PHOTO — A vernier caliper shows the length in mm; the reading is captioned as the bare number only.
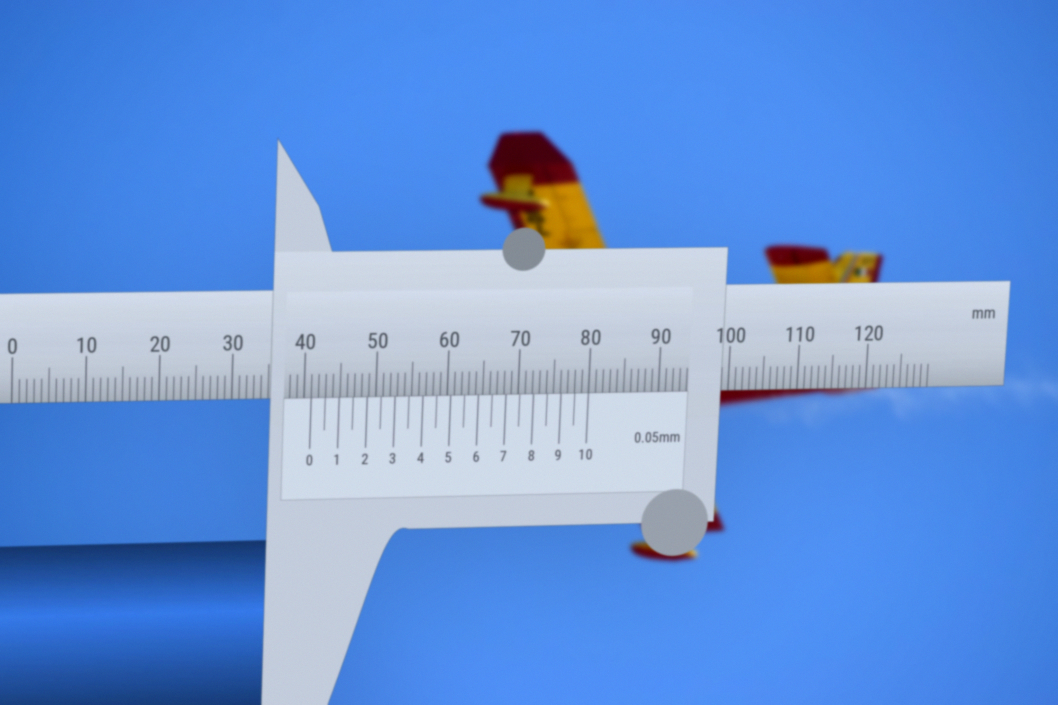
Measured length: 41.0
